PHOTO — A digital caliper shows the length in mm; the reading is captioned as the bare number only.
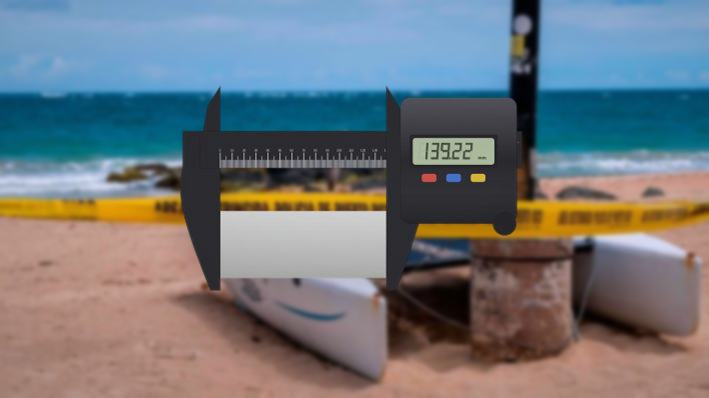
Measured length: 139.22
